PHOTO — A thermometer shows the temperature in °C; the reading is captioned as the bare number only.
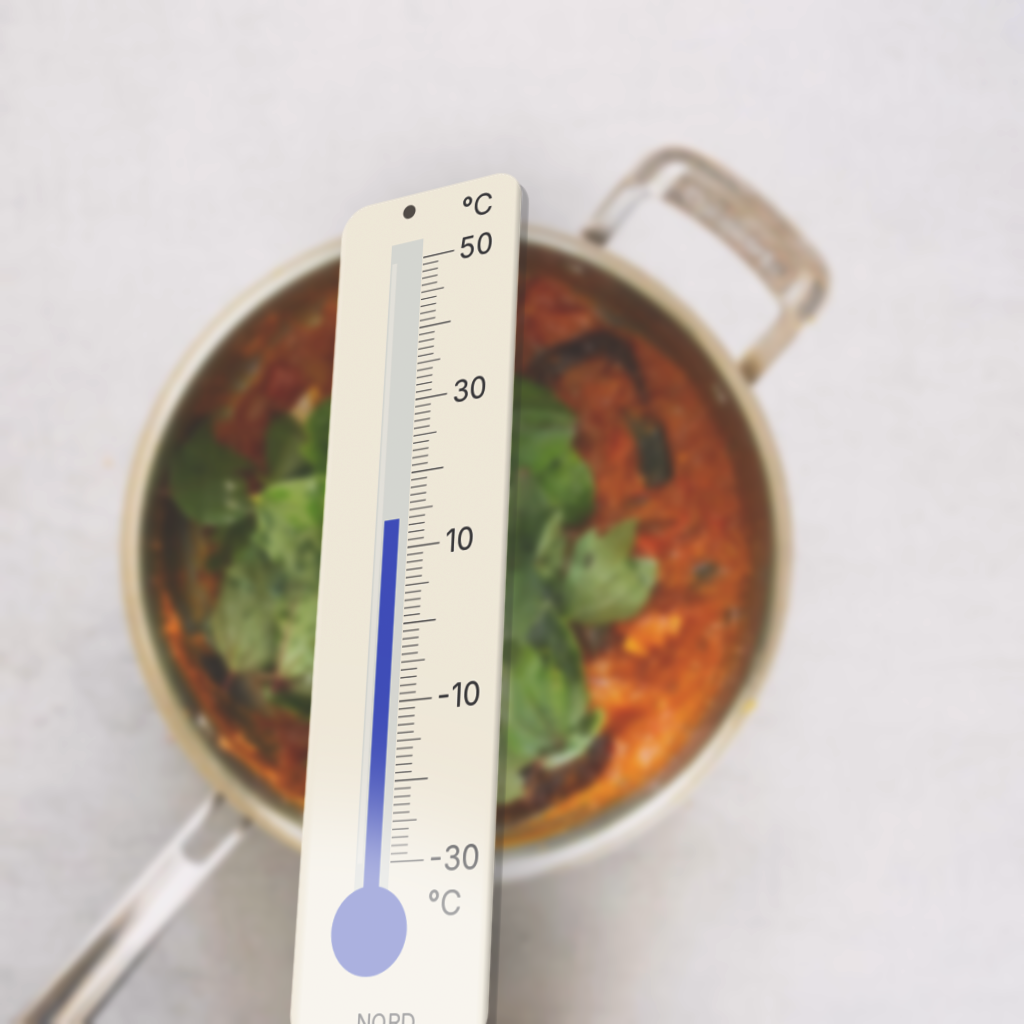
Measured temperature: 14
